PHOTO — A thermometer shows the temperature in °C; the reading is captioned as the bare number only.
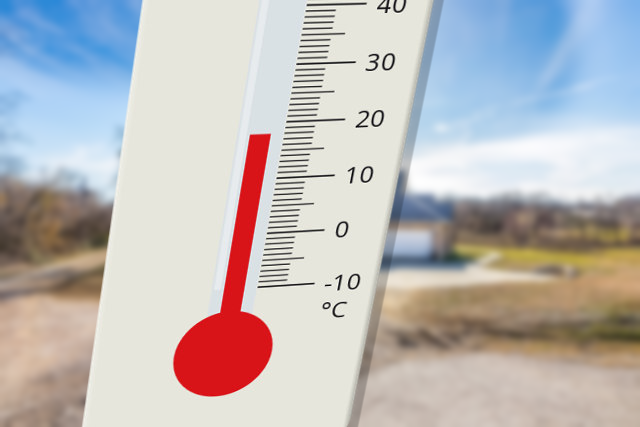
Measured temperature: 18
